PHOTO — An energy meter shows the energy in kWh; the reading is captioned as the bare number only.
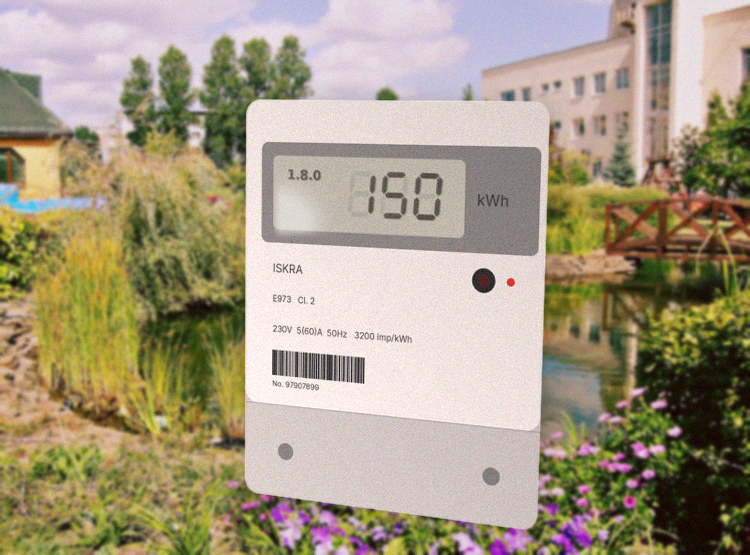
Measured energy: 150
